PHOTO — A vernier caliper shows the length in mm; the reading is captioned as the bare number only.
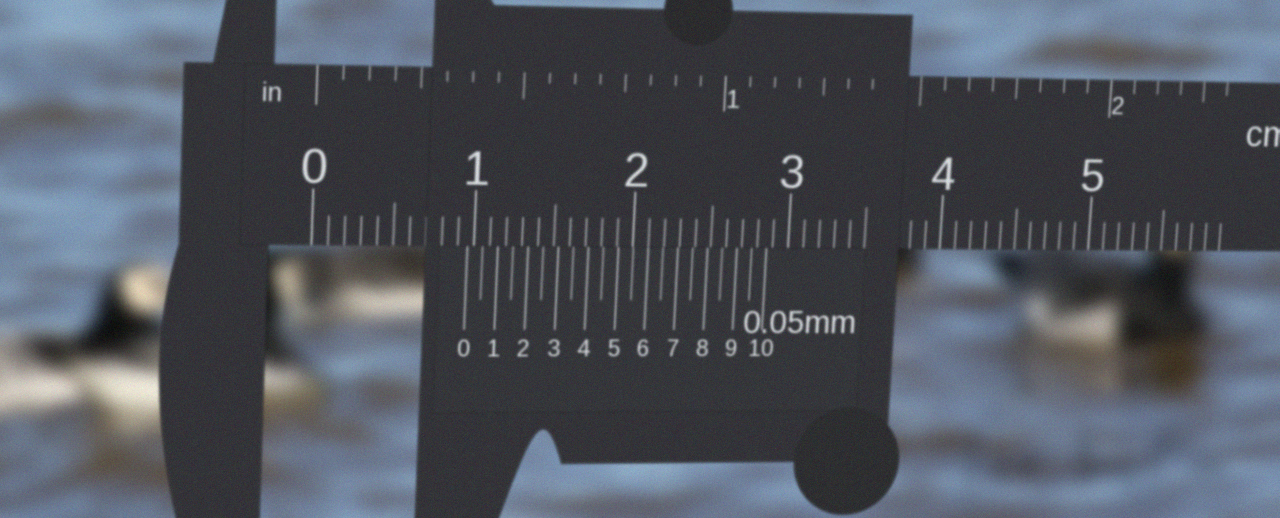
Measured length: 9.6
